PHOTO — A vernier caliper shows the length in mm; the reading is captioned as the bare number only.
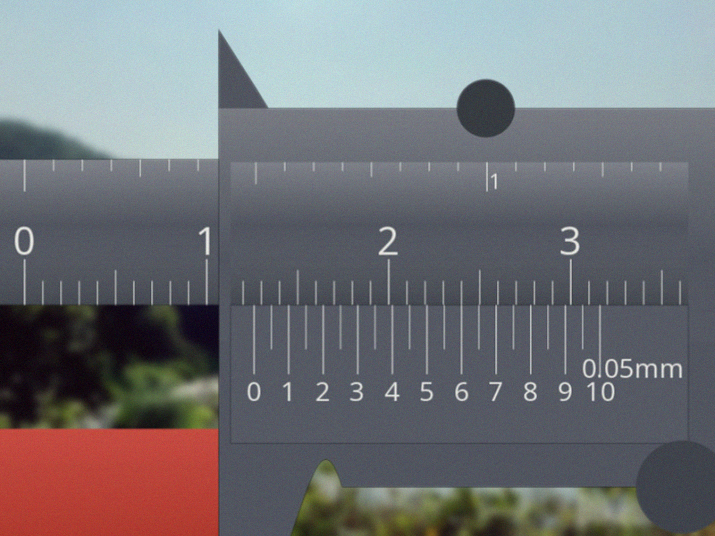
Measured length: 12.6
